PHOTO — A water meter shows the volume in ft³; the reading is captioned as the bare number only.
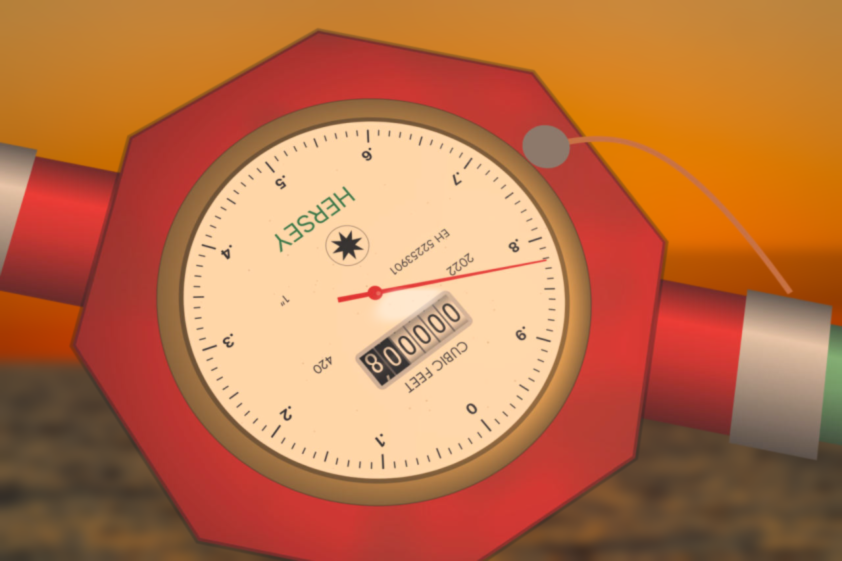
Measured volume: 7.82
